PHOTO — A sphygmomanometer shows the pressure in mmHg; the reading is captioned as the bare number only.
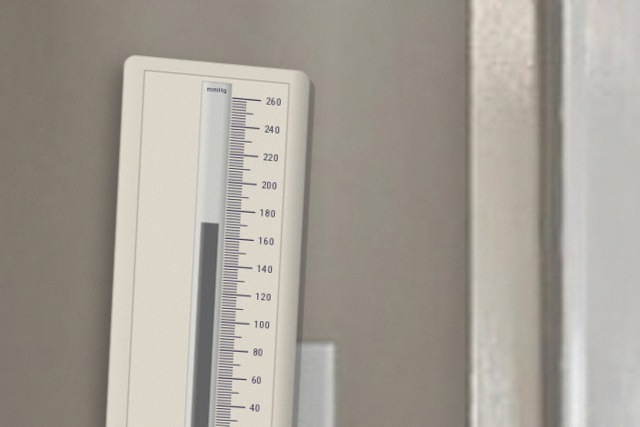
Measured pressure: 170
